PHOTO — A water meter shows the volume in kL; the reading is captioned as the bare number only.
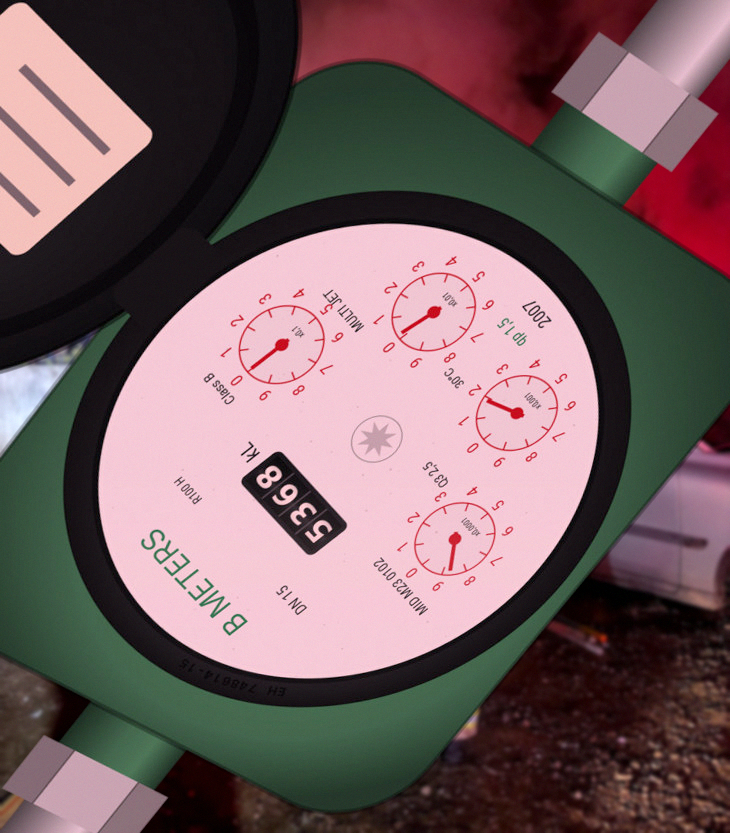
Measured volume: 5368.0018
